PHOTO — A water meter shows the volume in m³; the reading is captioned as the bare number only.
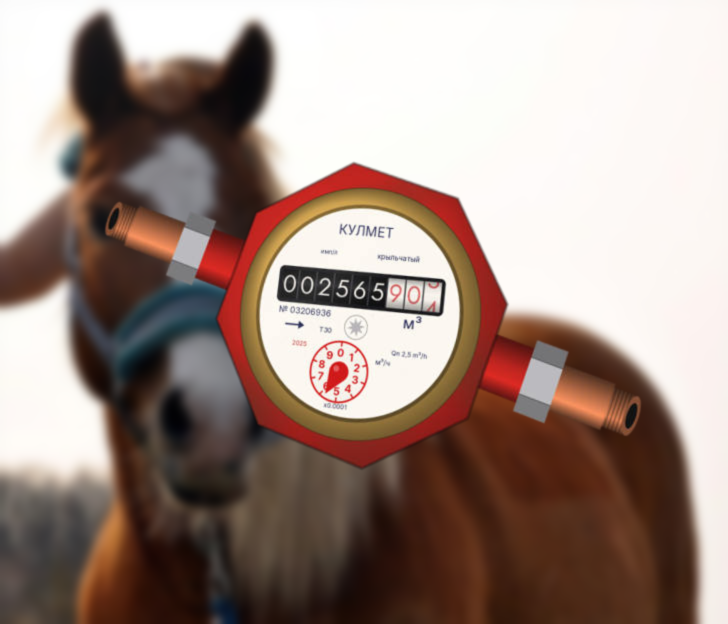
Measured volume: 2565.9035
